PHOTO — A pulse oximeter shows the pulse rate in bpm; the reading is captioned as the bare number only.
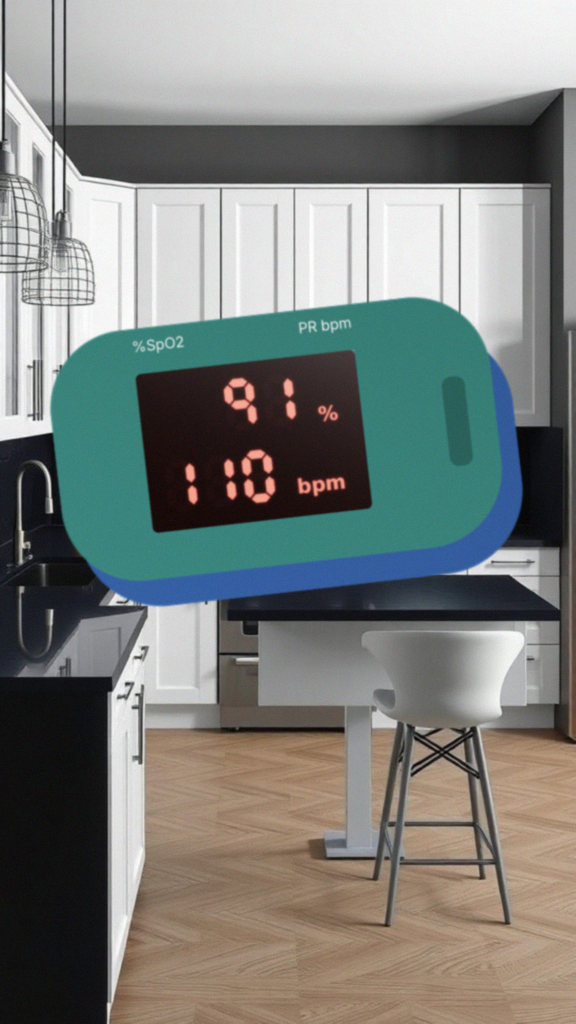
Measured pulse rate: 110
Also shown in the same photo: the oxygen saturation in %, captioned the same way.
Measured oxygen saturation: 91
